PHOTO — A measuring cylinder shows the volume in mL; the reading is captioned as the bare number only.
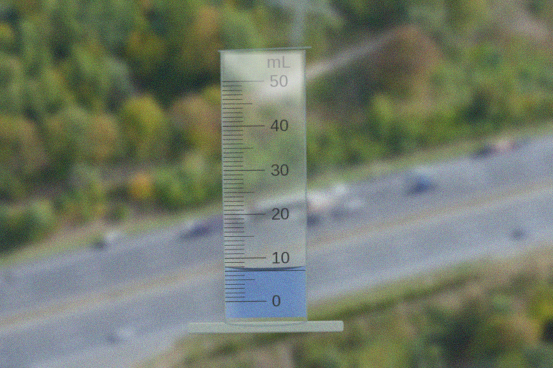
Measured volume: 7
